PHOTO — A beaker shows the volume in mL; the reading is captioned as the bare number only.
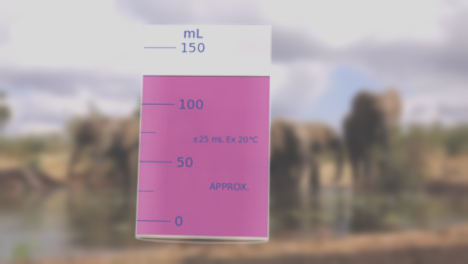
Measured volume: 125
